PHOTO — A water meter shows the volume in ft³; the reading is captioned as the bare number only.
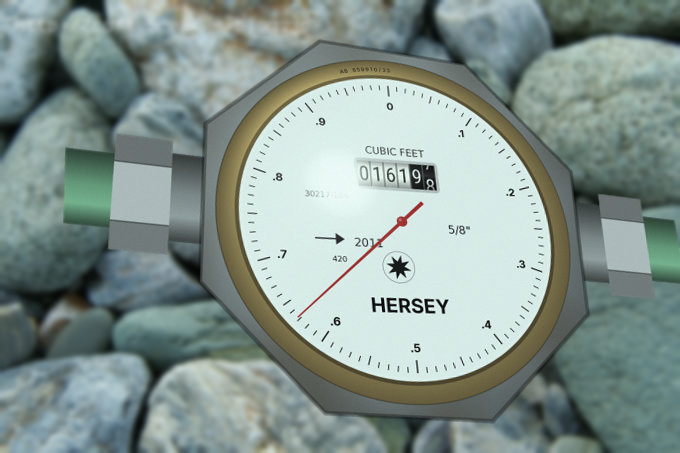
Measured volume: 16197.63
